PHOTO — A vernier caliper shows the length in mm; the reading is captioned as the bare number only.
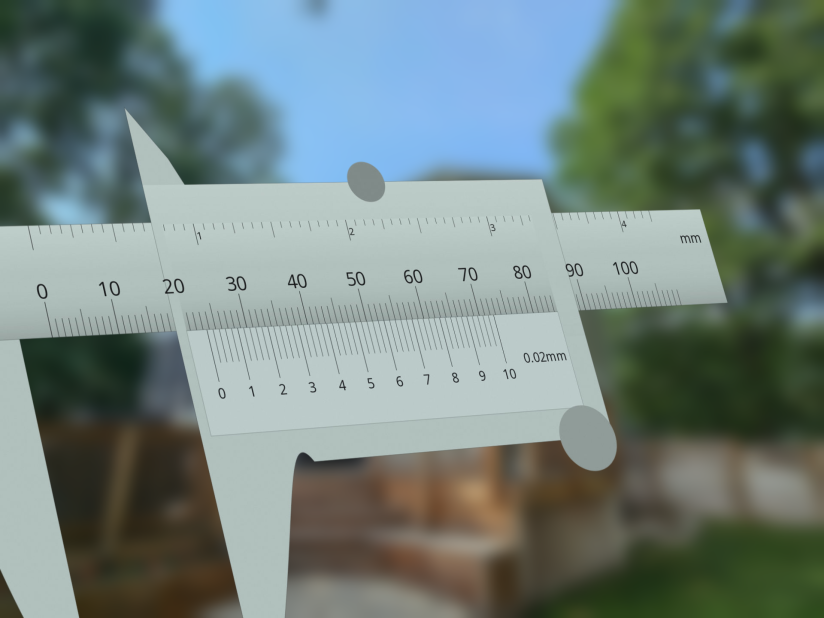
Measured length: 23.6
